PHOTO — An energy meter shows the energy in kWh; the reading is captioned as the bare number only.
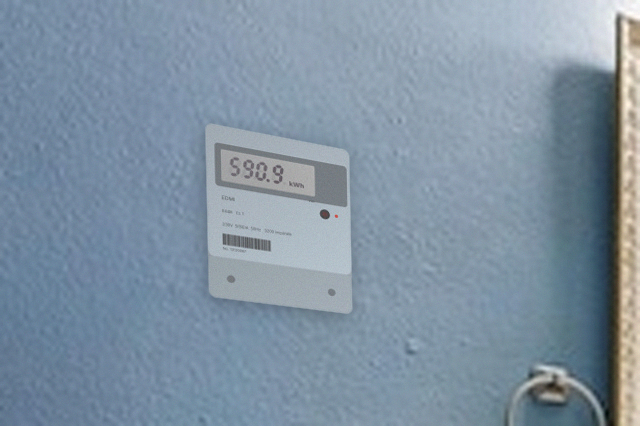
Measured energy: 590.9
